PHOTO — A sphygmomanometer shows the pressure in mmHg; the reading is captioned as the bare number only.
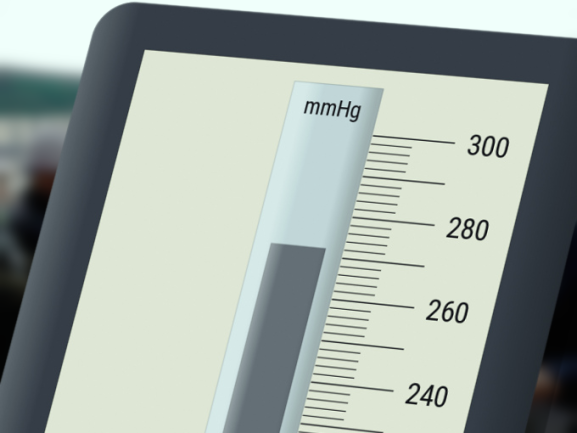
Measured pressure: 272
